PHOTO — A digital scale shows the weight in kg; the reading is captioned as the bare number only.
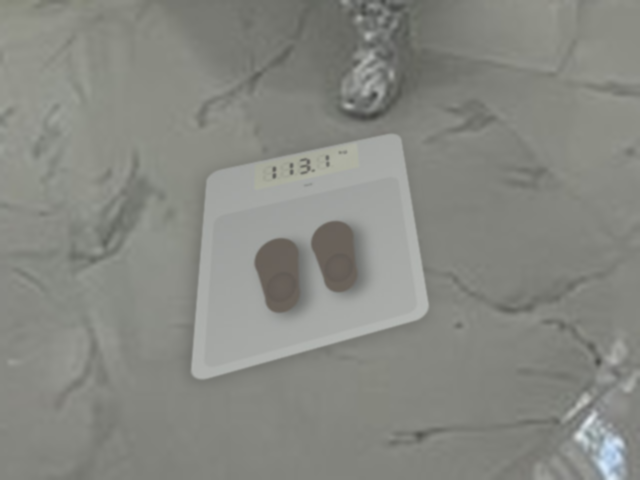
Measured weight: 113.1
